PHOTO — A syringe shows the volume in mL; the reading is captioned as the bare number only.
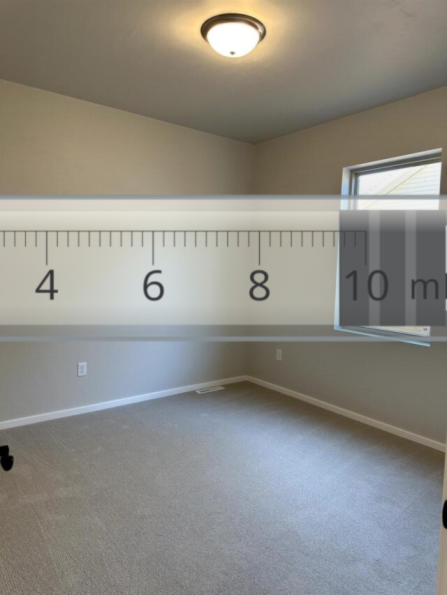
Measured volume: 9.5
